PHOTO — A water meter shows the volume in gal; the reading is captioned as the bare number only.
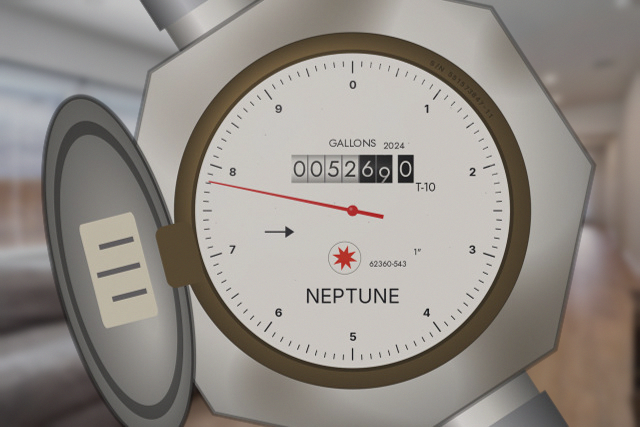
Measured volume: 52687.8
